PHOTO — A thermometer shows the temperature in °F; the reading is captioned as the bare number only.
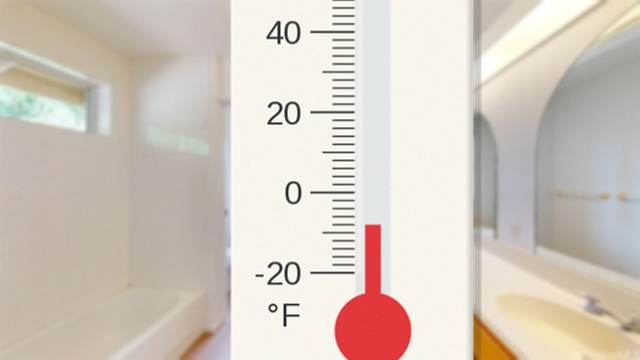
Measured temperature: -8
